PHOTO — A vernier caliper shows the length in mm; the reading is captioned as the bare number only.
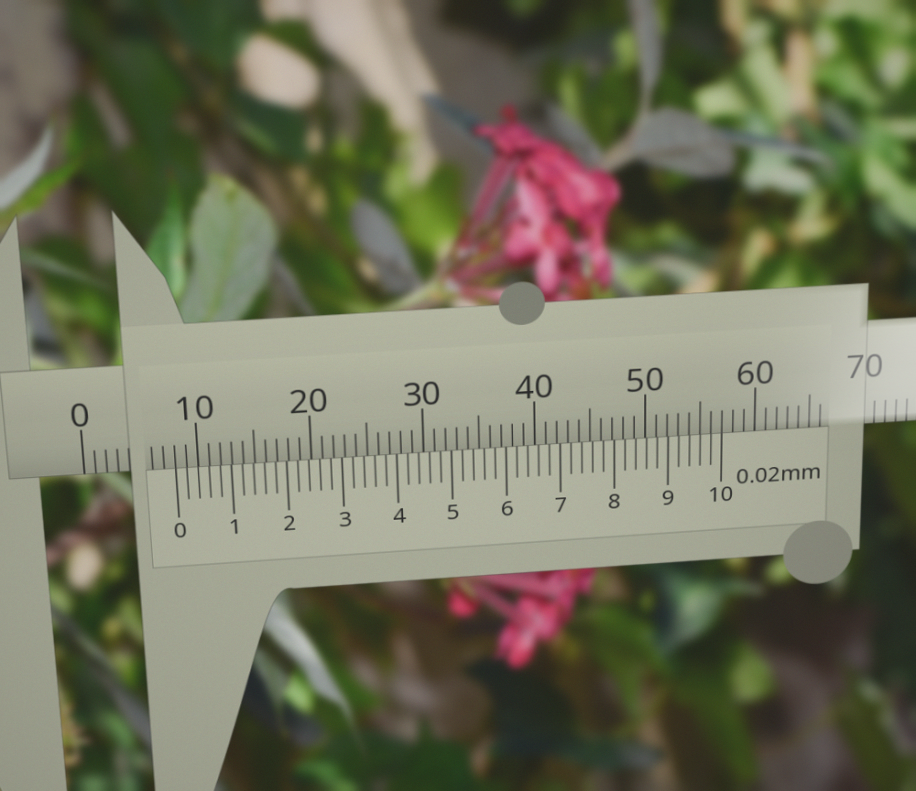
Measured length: 8.0
